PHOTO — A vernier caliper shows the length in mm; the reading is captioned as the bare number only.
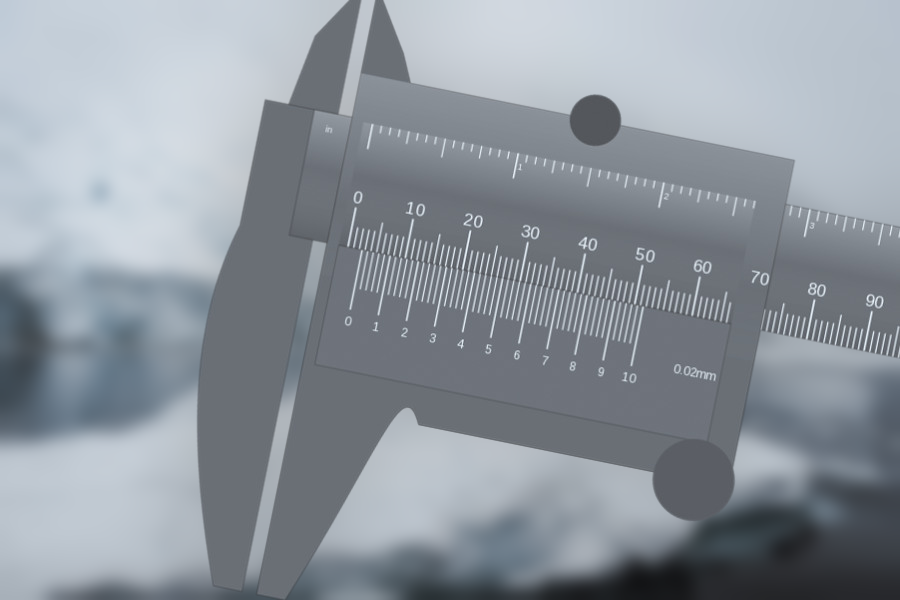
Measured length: 2.5
